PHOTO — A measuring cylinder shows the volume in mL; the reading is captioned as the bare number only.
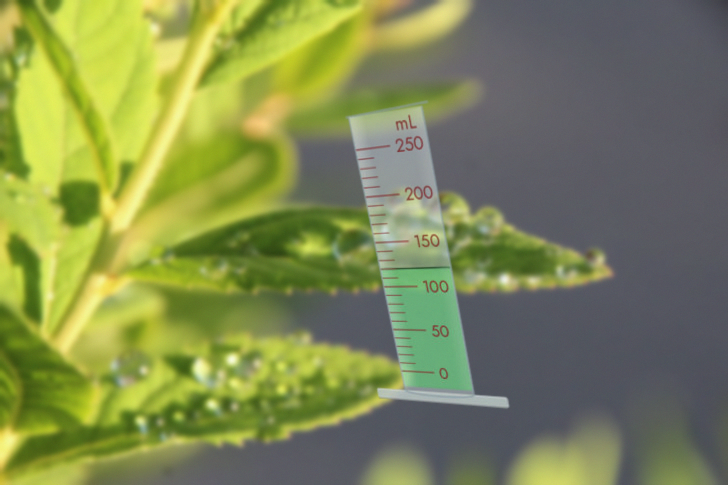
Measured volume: 120
